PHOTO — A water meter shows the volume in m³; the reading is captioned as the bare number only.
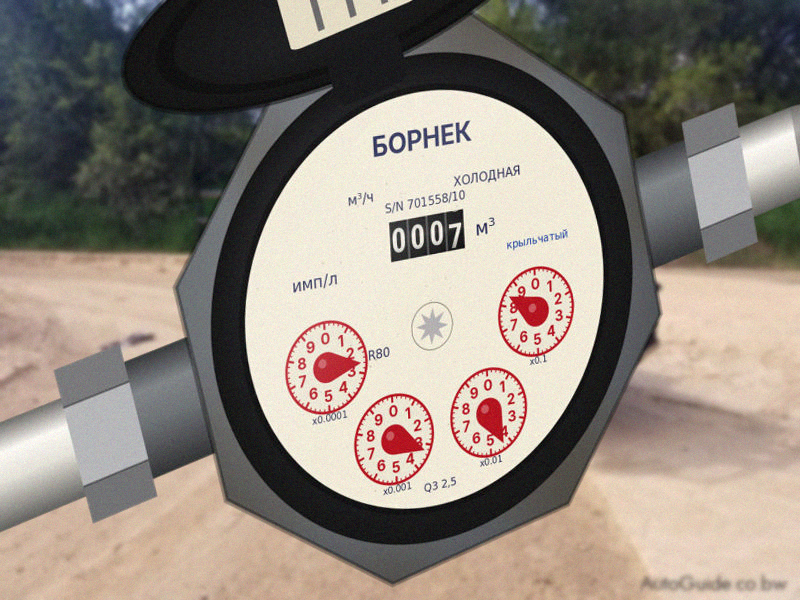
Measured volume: 6.8432
